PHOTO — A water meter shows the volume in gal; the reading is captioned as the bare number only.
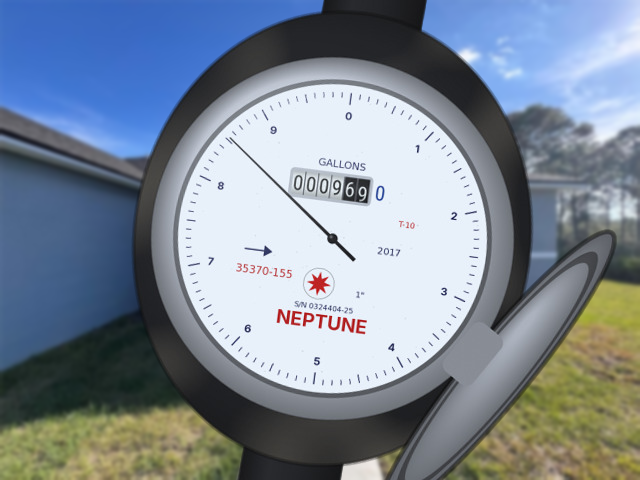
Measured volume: 9688.5
